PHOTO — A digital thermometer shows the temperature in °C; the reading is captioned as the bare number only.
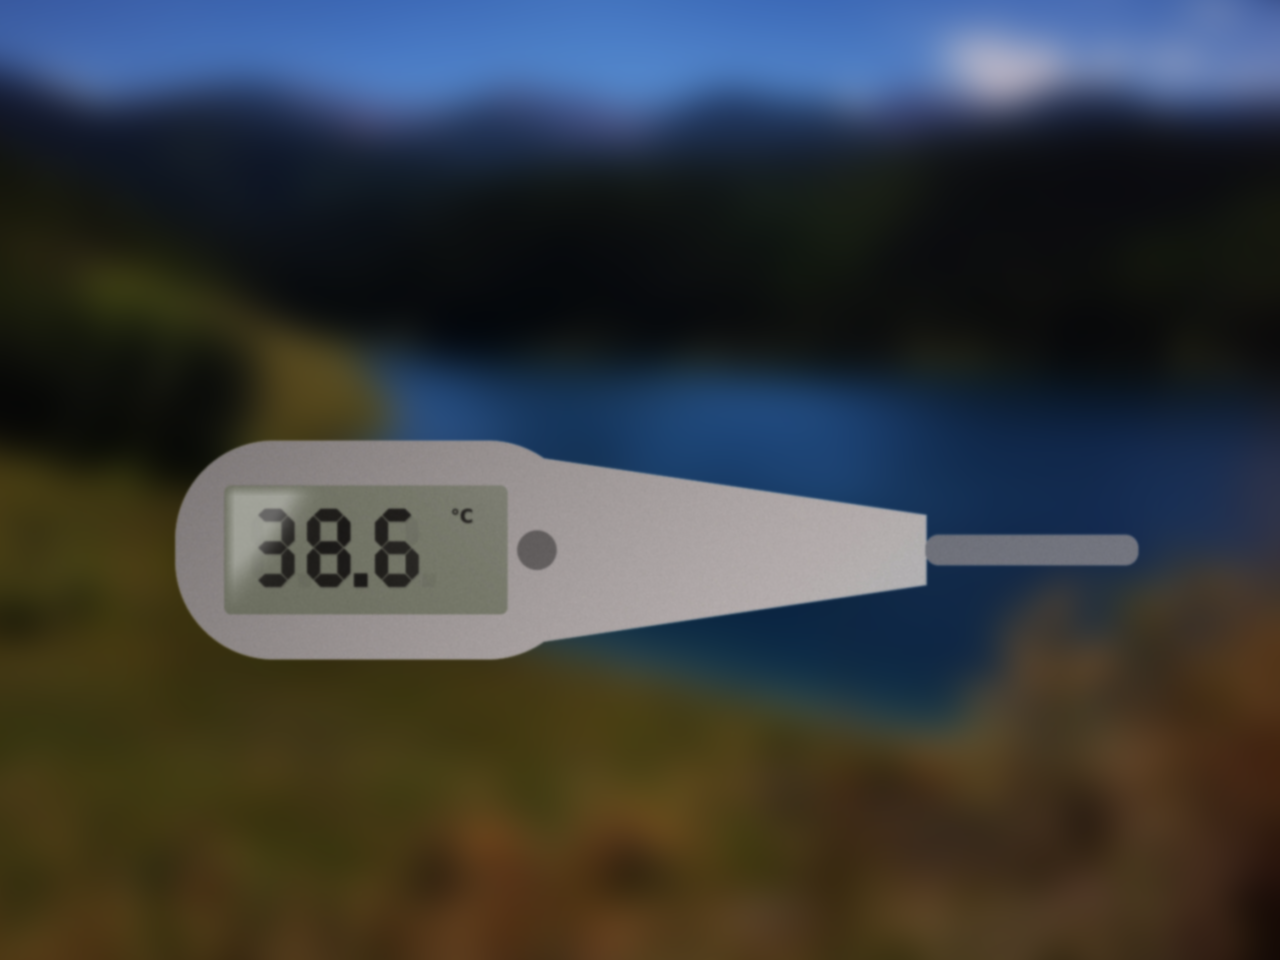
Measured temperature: 38.6
